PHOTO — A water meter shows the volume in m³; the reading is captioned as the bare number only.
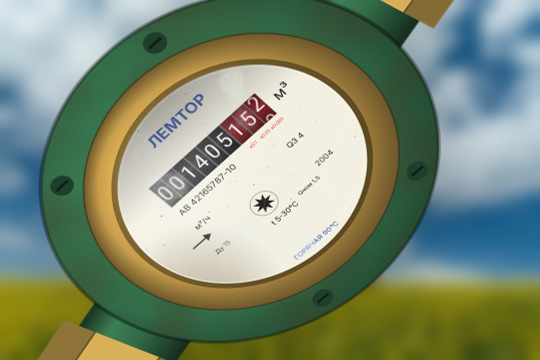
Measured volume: 1405.152
